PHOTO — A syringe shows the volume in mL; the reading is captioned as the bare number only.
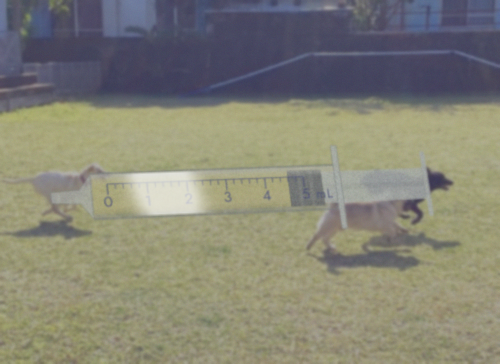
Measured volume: 4.6
